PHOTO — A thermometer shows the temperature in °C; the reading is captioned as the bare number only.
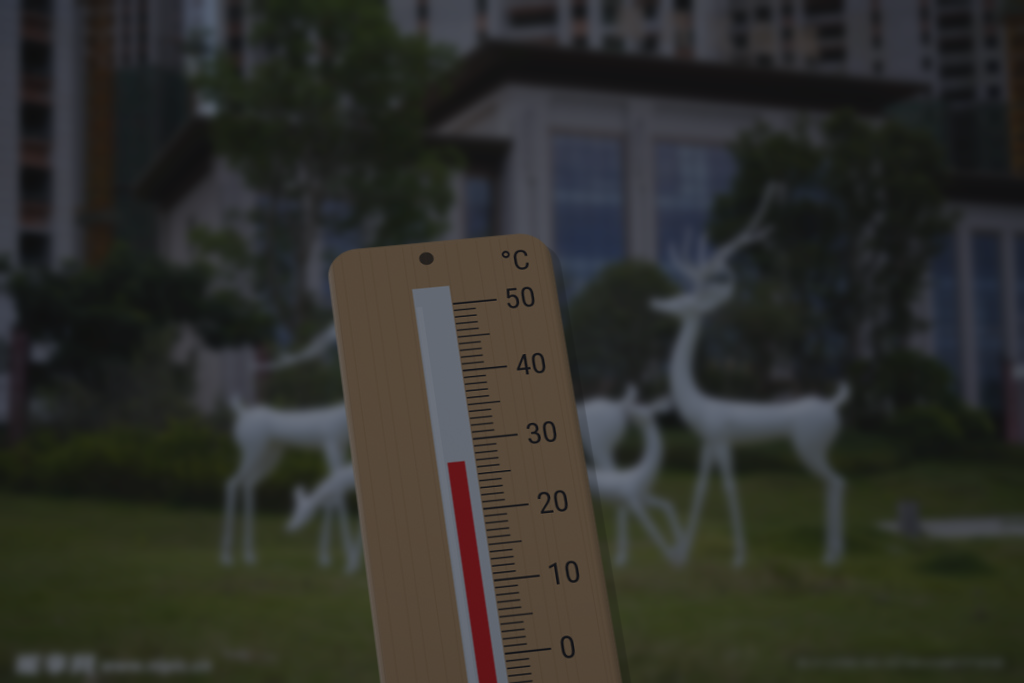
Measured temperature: 27
